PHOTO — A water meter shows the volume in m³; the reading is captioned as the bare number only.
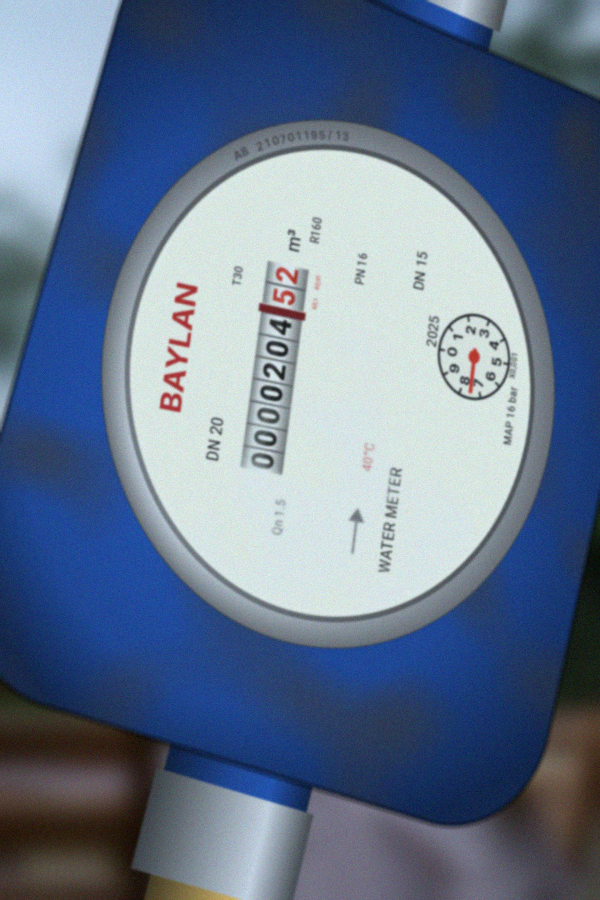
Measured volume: 204.527
